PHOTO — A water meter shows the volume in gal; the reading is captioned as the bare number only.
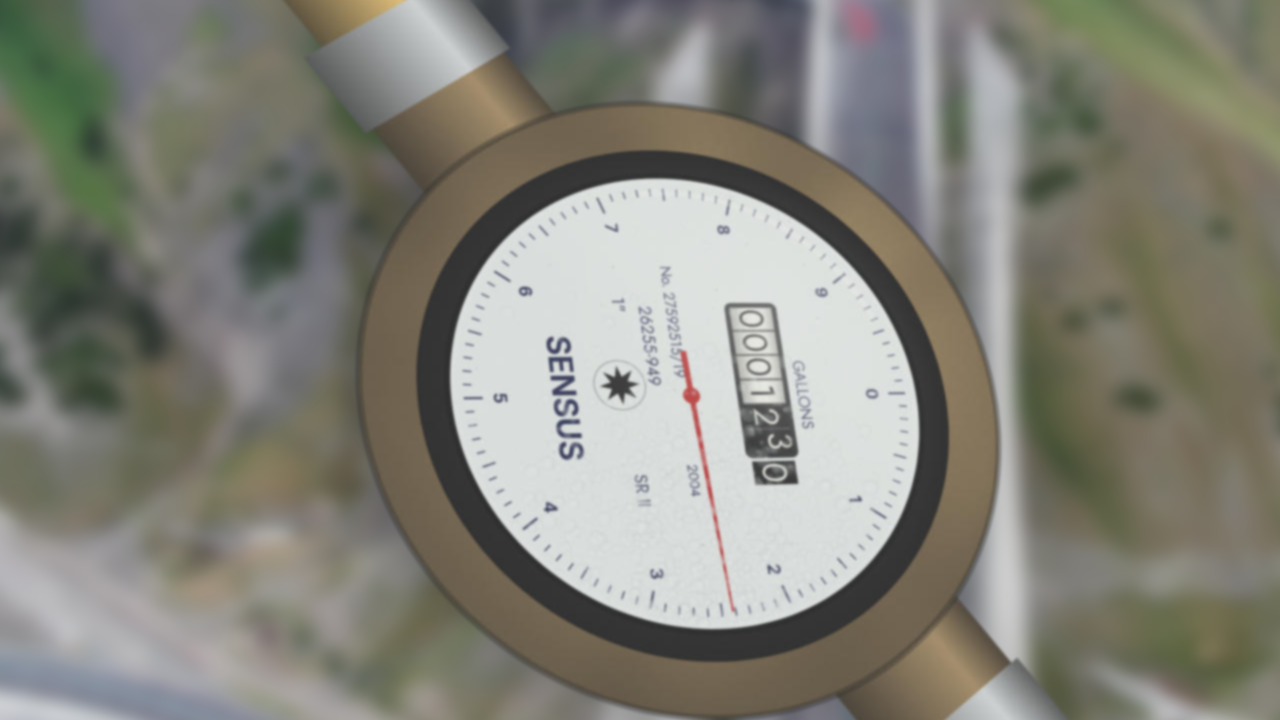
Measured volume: 1232.4
